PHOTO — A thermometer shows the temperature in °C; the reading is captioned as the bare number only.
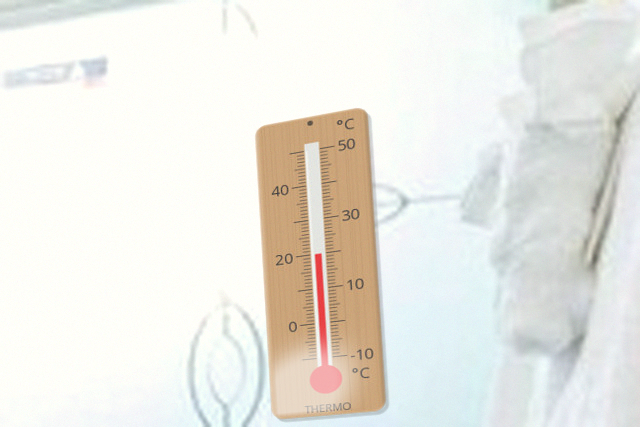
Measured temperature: 20
